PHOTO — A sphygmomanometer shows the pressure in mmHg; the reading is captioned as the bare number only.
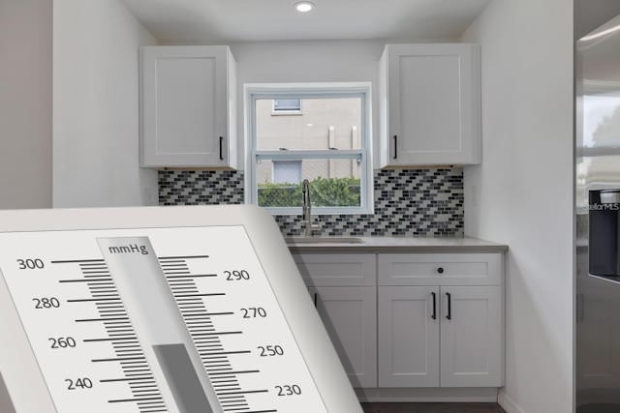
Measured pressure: 256
